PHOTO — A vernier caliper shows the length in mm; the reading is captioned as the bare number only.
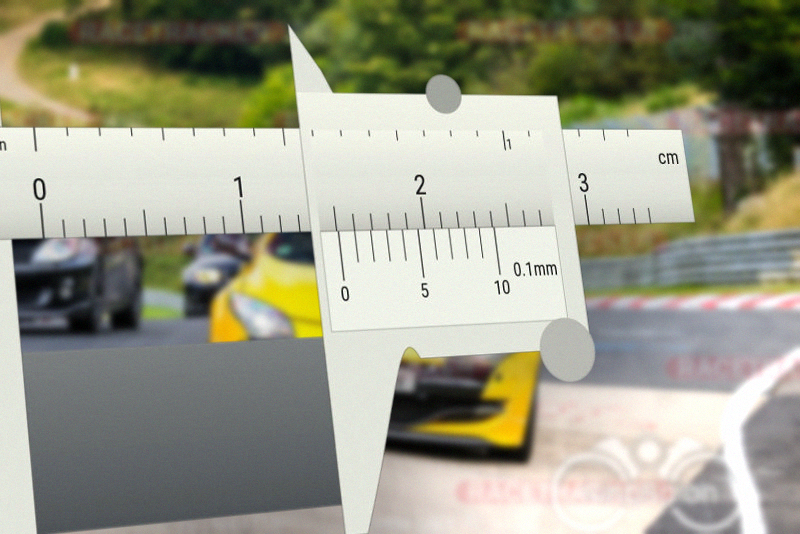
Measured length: 15.1
